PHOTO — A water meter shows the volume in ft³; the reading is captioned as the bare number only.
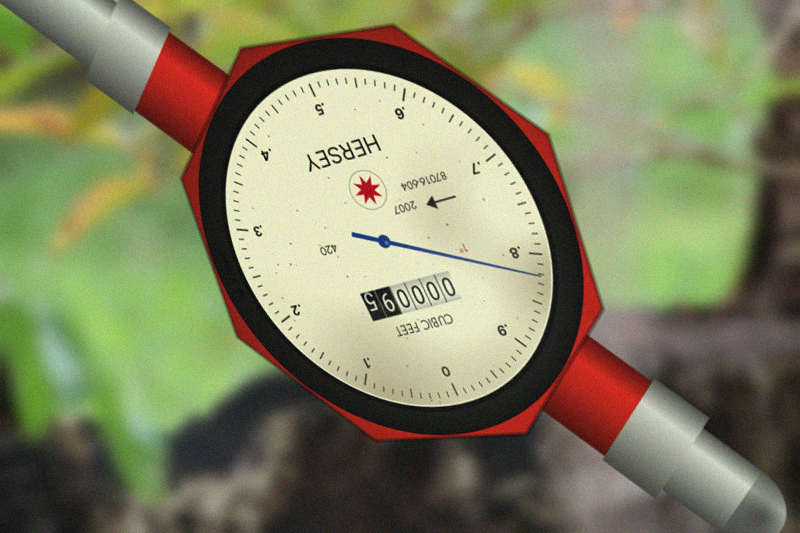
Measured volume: 94.82
